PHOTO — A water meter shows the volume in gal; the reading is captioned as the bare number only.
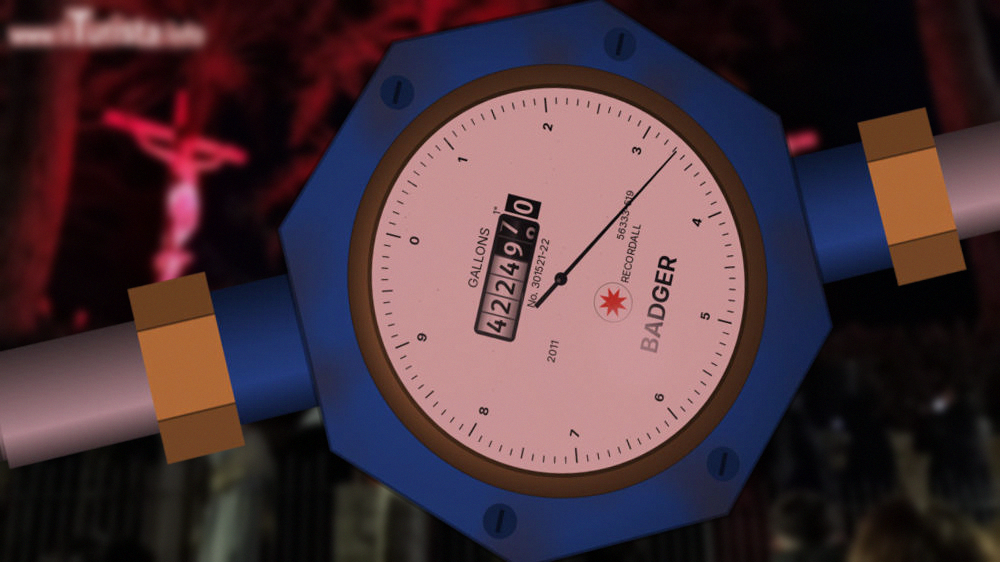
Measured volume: 4224973.3
